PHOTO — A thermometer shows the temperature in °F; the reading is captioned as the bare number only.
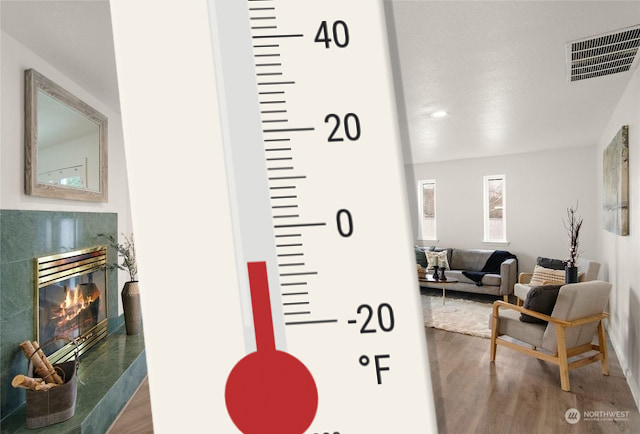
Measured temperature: -7
